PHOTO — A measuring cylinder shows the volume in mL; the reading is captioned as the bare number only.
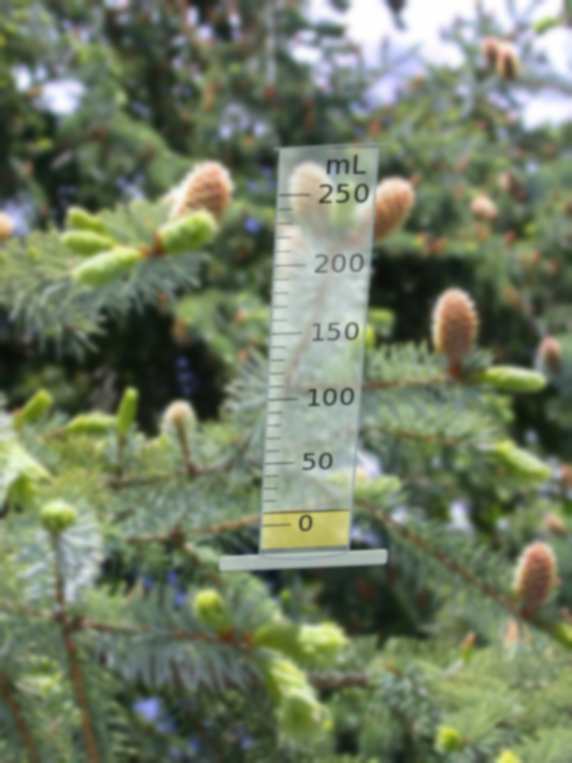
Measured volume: 10
